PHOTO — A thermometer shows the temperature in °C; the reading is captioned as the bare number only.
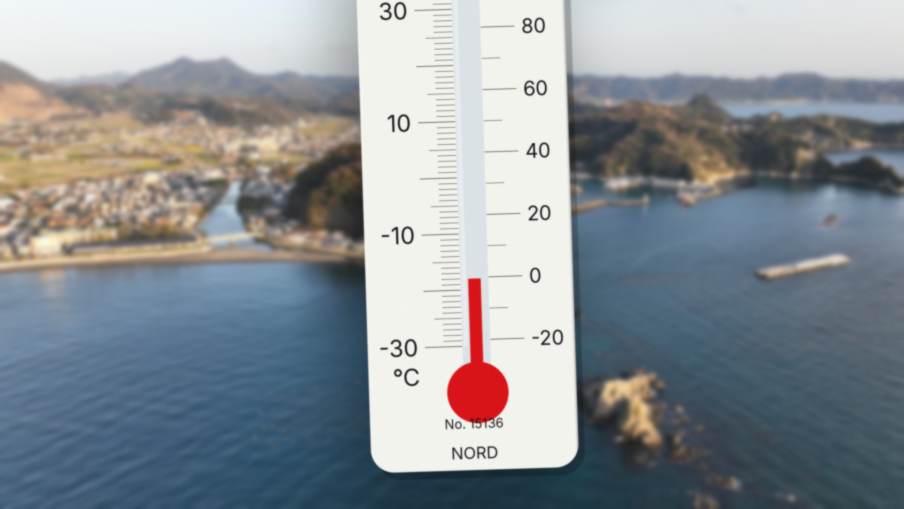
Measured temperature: -18
